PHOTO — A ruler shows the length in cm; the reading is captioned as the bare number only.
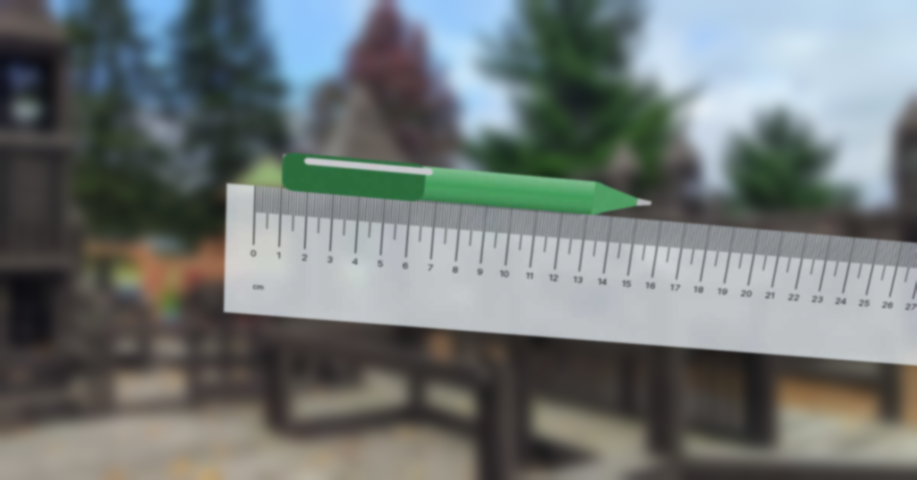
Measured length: 14.5
